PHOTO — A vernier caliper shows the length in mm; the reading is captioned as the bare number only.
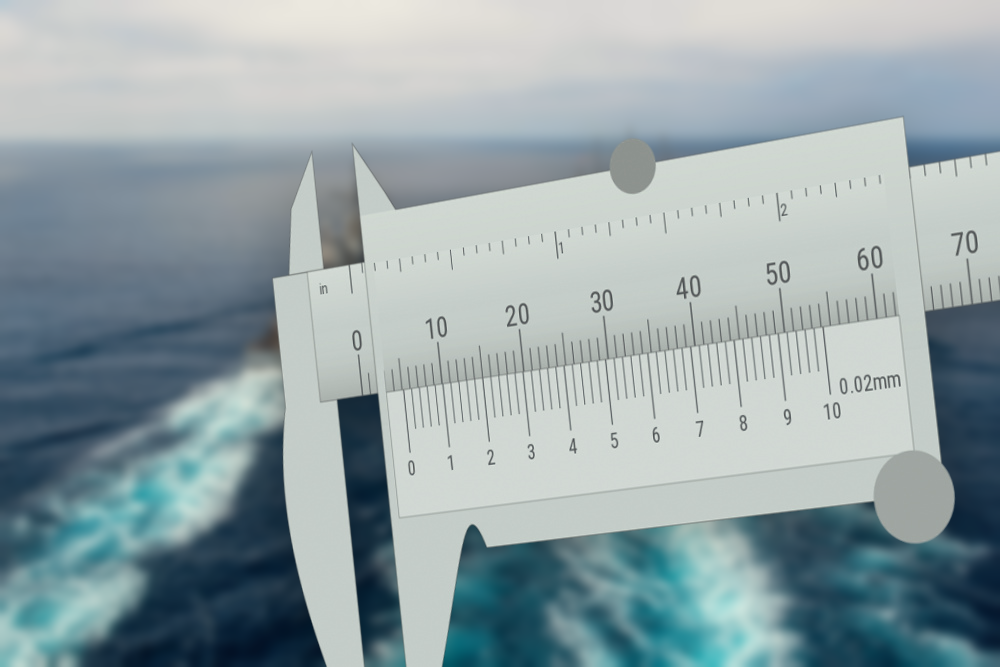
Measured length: 5.2
